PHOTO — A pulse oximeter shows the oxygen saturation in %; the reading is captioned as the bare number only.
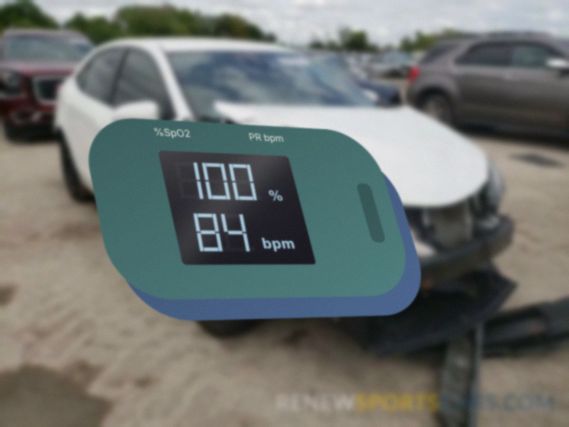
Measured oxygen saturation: 100
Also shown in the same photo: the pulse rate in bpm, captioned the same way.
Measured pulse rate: 84
